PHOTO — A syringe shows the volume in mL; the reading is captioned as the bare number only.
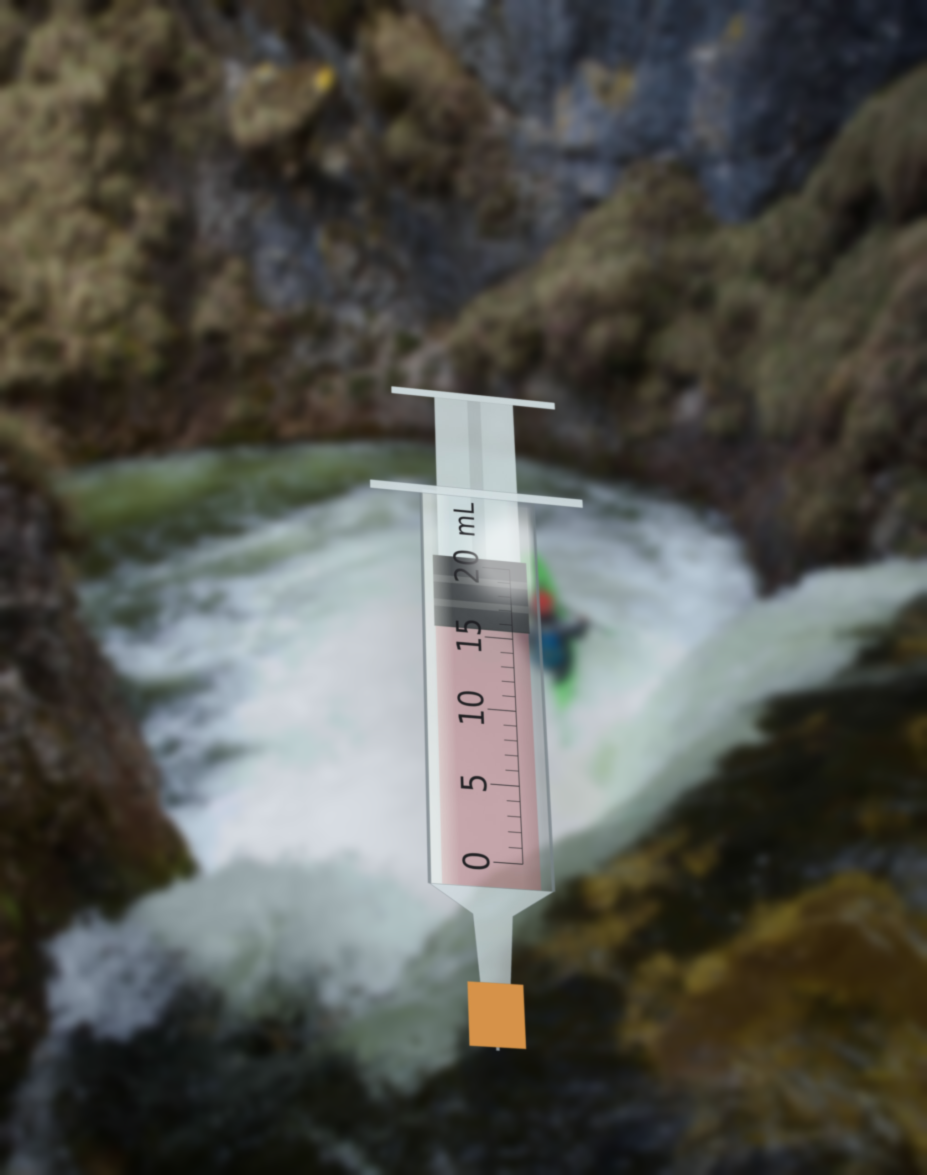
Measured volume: 15.5
